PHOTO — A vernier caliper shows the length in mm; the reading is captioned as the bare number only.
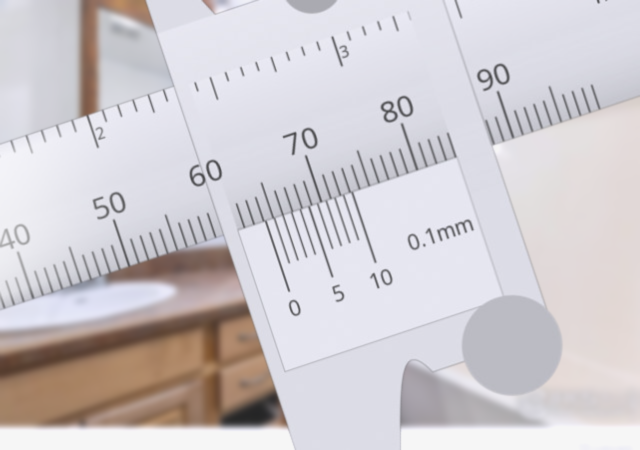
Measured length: 64.2
